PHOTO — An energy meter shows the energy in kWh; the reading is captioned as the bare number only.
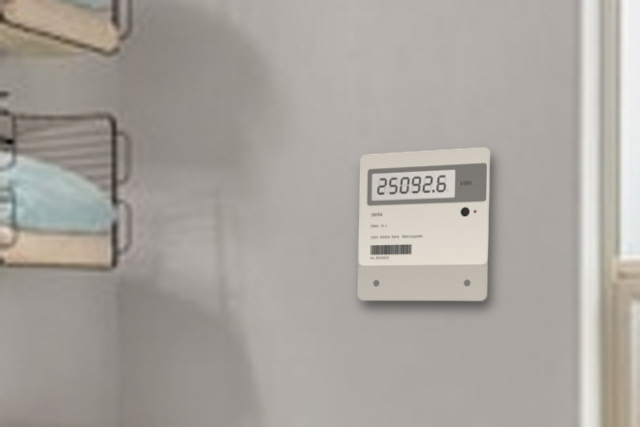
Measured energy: 25092.6
